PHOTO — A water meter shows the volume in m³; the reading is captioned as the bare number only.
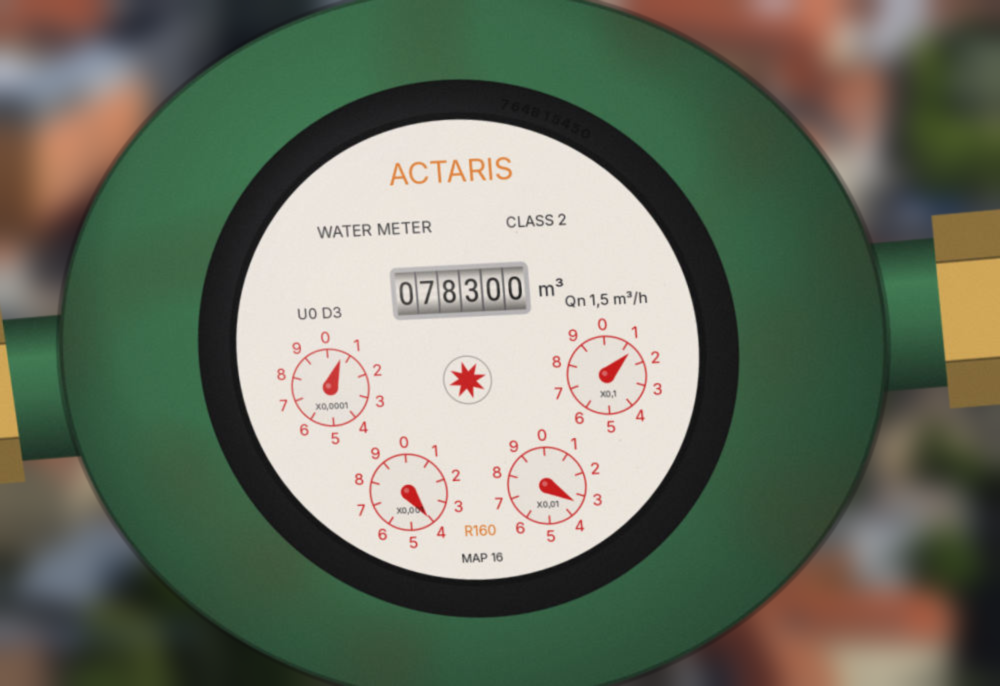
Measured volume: 78300.1340
